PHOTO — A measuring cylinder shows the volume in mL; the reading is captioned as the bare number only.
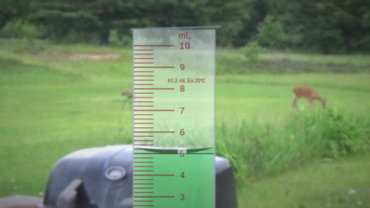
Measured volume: 5
